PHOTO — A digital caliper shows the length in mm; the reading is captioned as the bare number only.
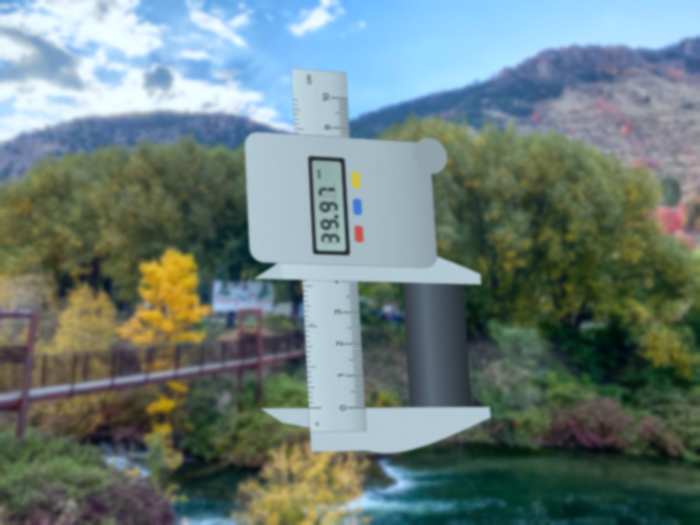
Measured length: 39.97
